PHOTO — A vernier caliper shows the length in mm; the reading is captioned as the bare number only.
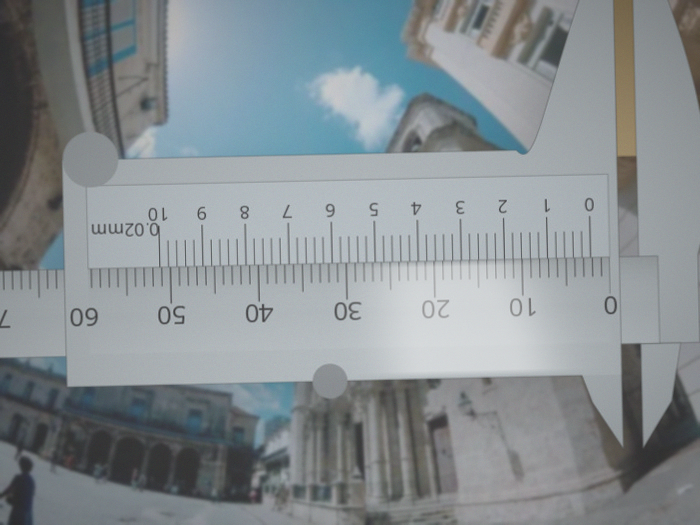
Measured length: 2.2
